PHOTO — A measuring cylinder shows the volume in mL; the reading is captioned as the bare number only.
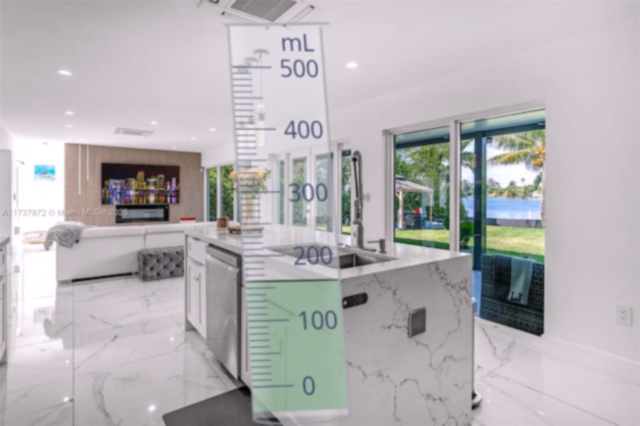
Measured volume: 160
